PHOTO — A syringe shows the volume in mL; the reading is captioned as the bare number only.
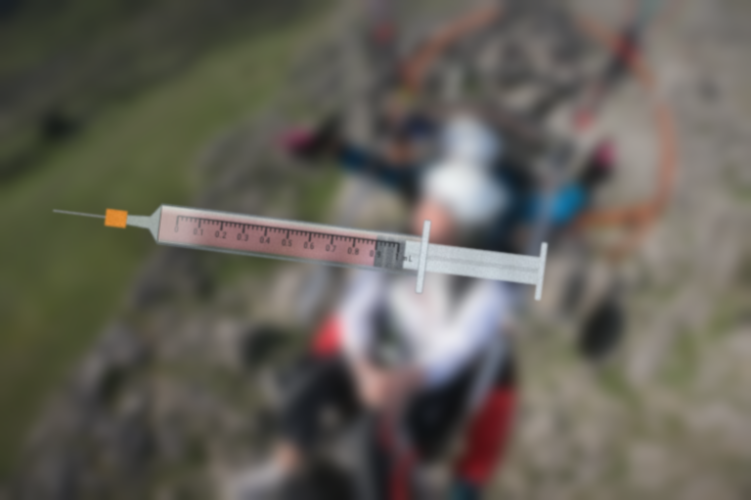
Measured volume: 0.9
